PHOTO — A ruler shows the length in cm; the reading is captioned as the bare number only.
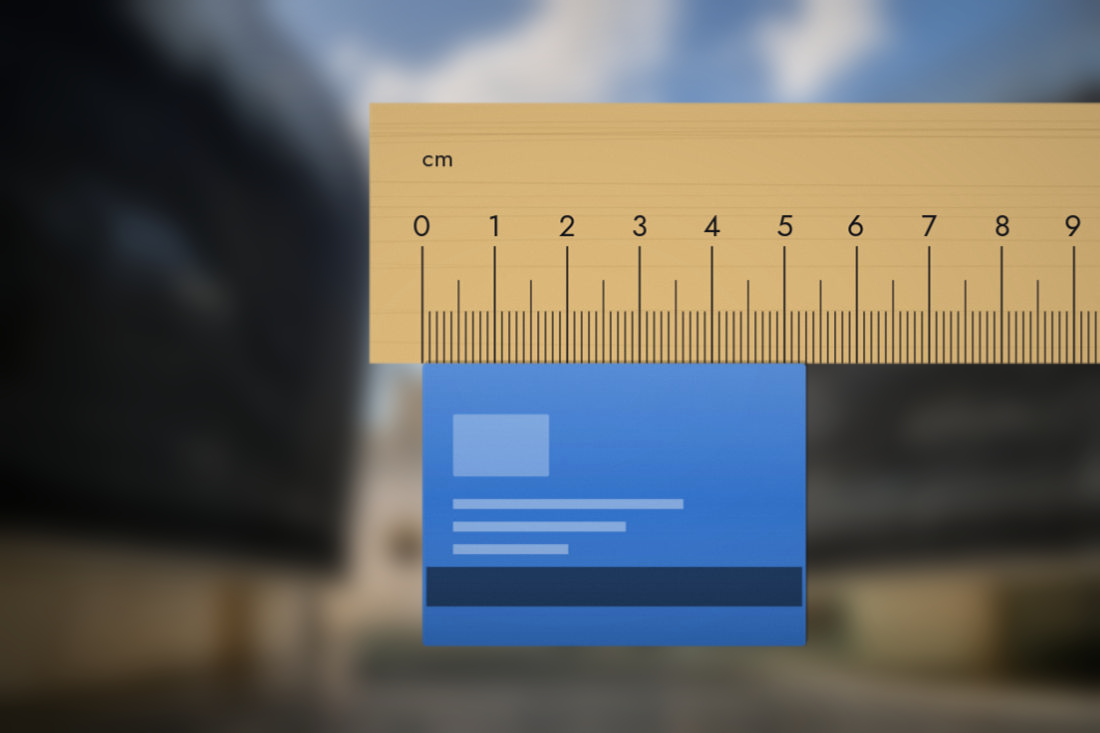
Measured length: 5.3
